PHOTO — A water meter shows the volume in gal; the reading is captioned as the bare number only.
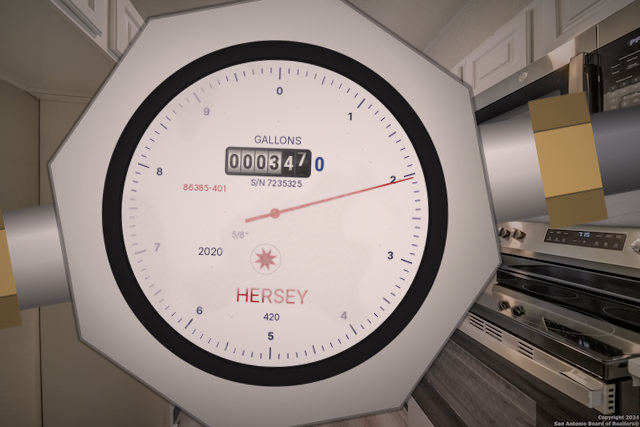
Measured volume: 3472.0
